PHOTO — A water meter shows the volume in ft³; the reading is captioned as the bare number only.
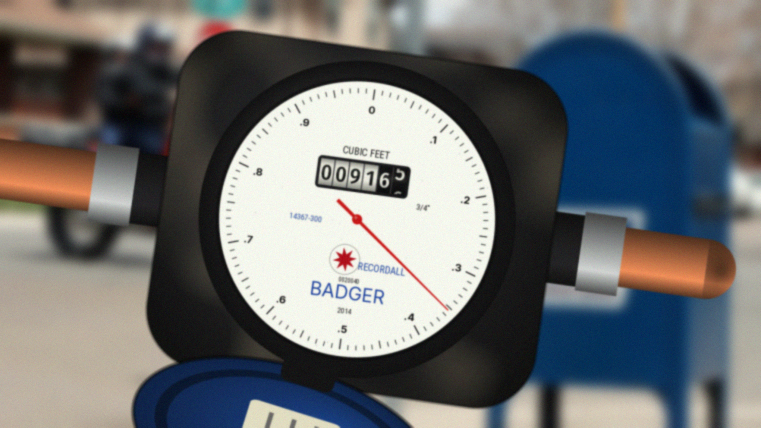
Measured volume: 9165.35
